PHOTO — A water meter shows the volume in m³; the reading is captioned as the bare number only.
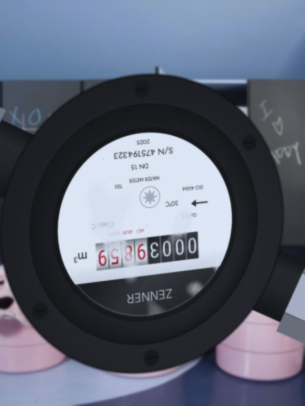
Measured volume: 3.9859
